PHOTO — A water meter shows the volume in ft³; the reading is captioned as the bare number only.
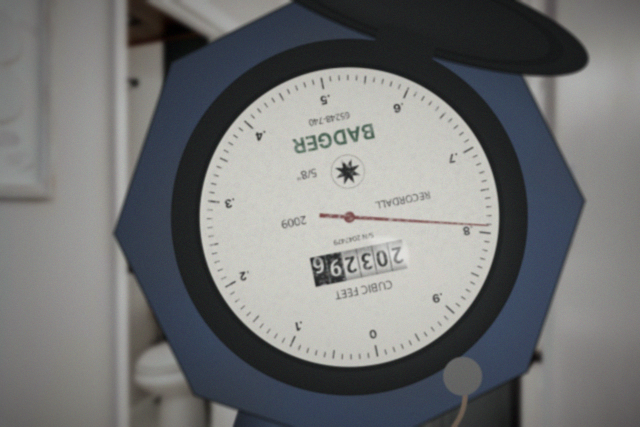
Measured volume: 203295.79
